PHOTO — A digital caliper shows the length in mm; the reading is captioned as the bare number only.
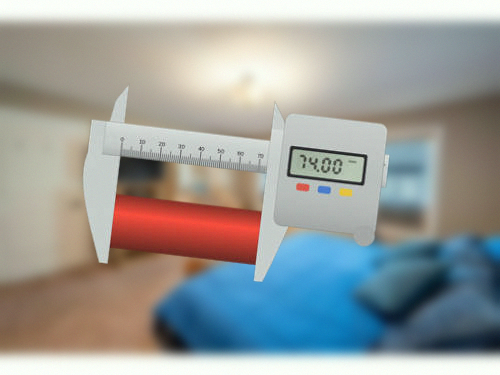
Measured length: 74.00
